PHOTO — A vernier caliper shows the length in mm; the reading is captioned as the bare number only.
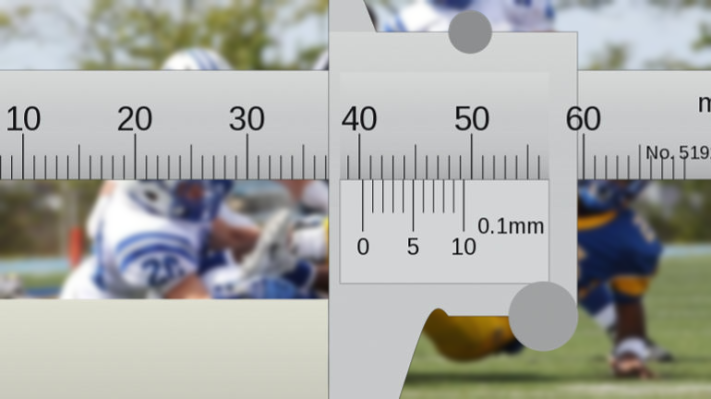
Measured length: 40.3
